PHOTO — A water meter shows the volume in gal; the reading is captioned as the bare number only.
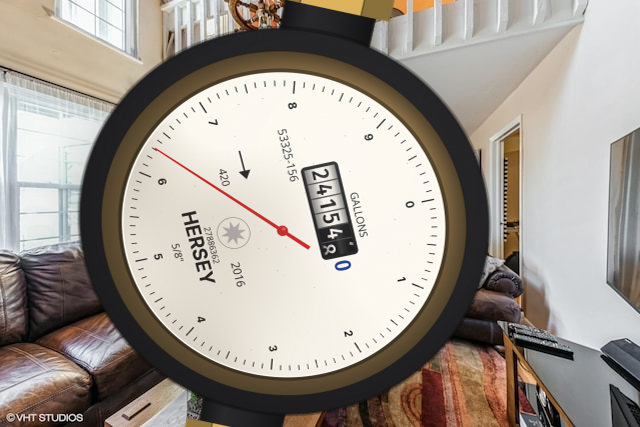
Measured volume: 2415476.3
